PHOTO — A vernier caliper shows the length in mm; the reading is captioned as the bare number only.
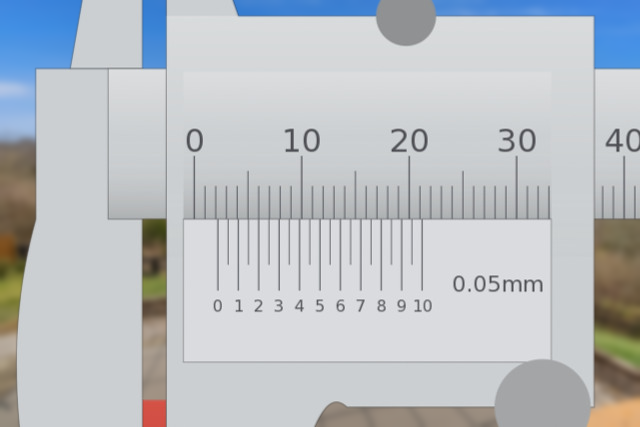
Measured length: 2.2
